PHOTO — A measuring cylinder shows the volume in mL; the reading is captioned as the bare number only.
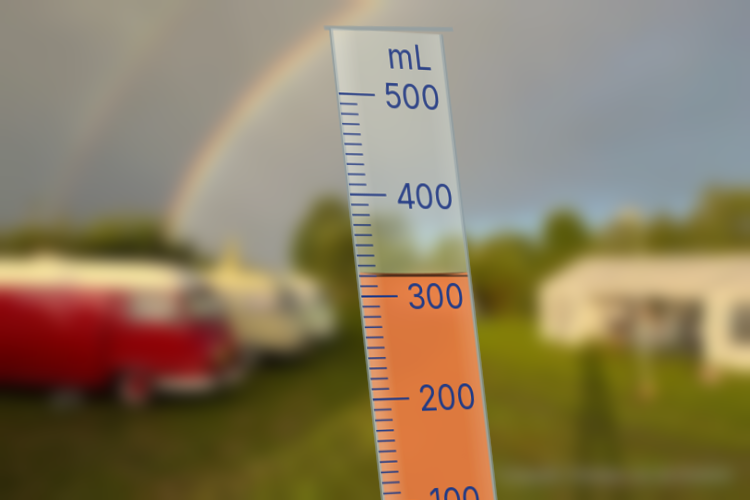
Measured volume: 320
